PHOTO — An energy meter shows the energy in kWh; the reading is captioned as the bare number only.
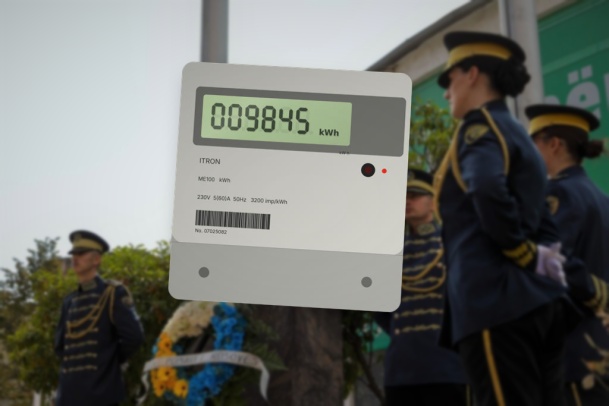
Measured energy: 9845
